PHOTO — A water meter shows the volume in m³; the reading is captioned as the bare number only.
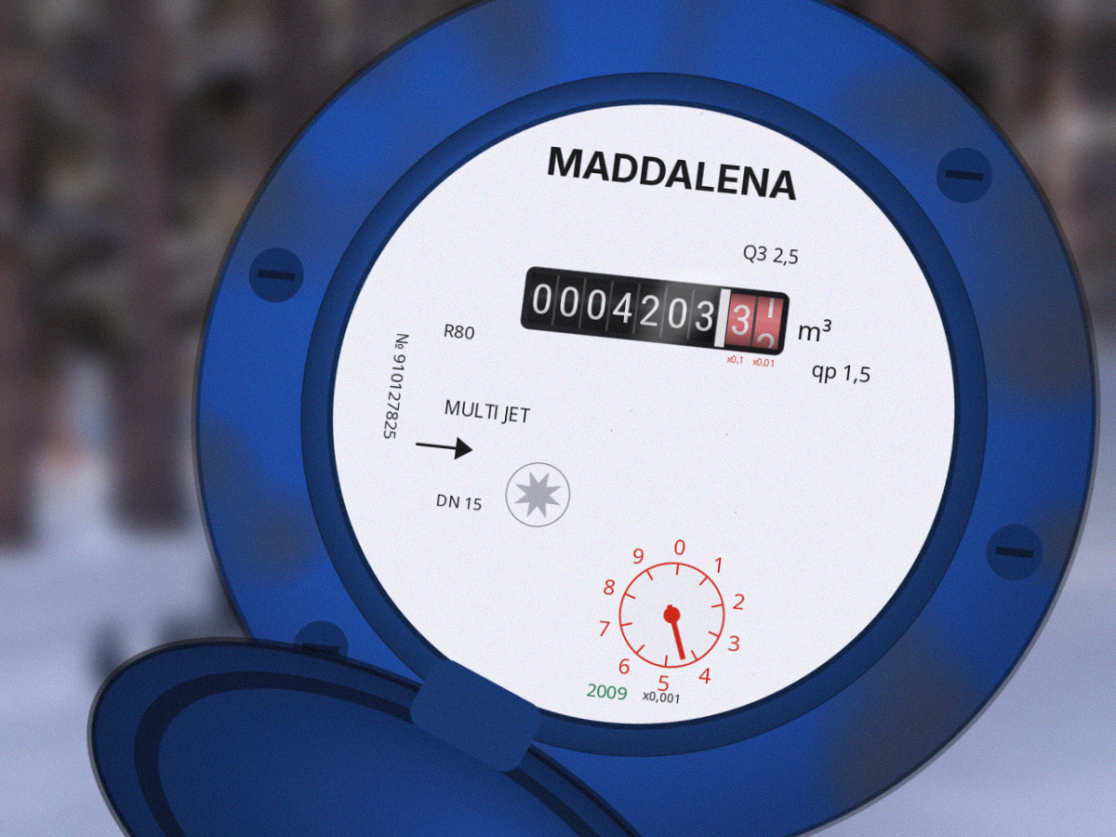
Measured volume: 4203.314
